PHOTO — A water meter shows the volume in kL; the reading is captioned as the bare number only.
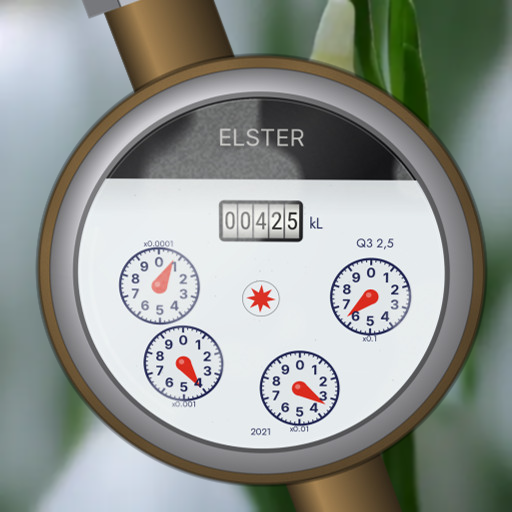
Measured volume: 425.6340
